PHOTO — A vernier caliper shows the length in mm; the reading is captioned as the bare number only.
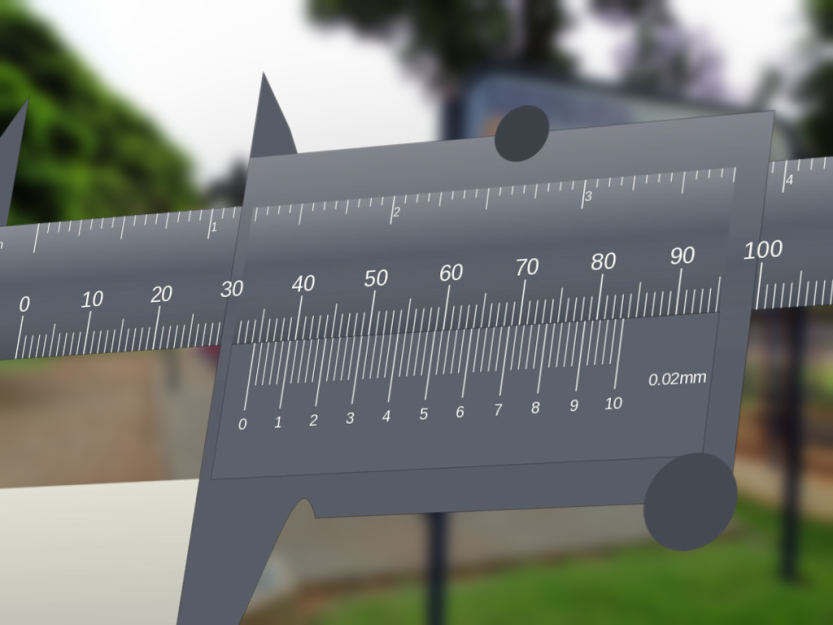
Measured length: 34.4
